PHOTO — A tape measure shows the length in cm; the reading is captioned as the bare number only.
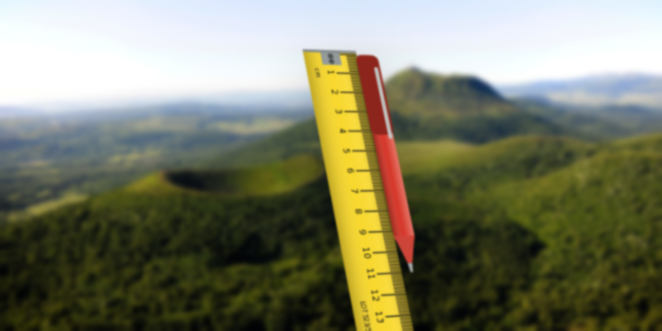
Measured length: 11
